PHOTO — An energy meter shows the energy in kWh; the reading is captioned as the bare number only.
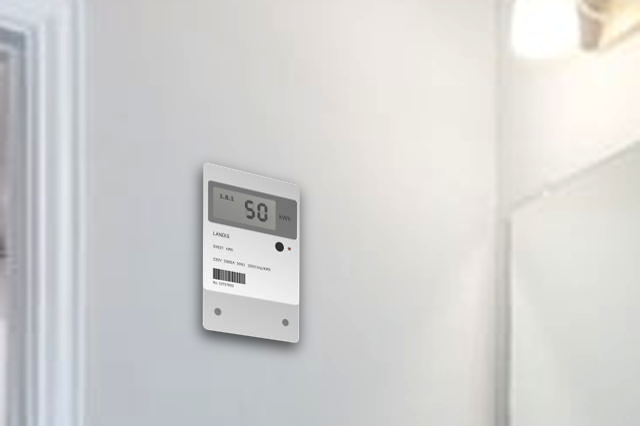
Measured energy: 50
